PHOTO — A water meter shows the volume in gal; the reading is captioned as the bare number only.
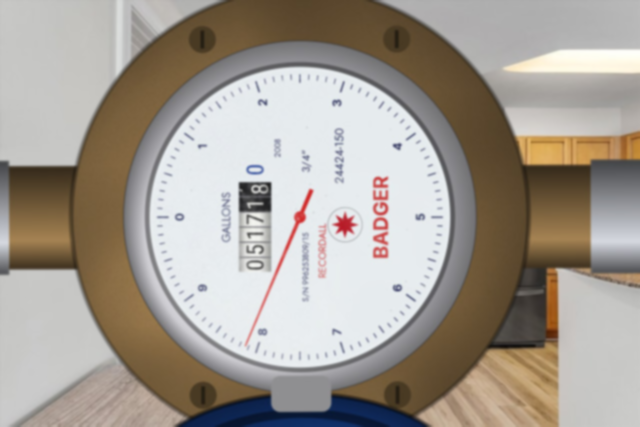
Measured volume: 517178.1
